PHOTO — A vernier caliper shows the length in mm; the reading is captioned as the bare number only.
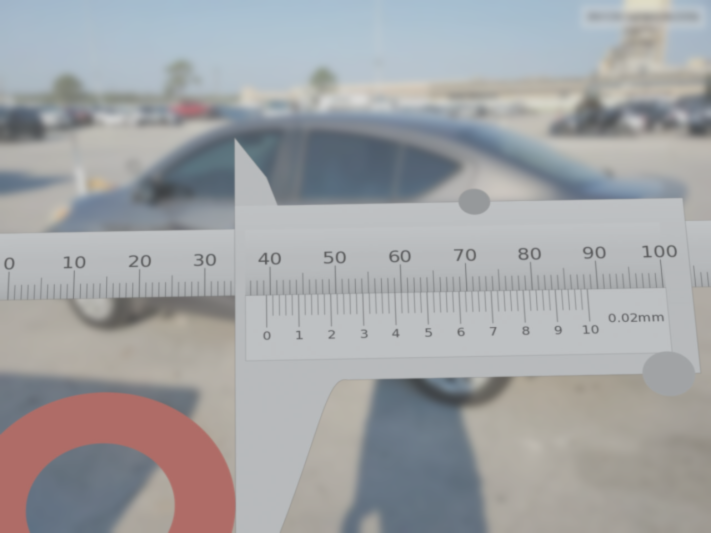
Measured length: 39.4
